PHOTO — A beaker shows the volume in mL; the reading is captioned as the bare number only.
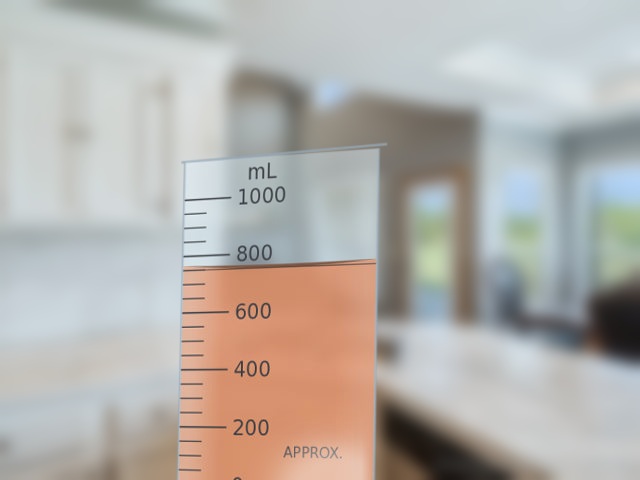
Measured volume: 750
